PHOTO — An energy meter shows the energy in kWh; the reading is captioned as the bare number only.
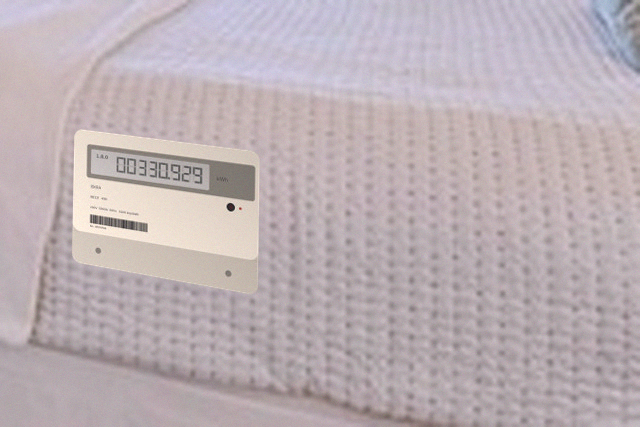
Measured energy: 330.929
